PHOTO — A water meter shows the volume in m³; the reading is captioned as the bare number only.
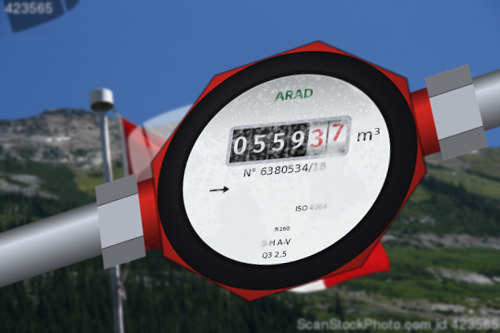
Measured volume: 559.37
